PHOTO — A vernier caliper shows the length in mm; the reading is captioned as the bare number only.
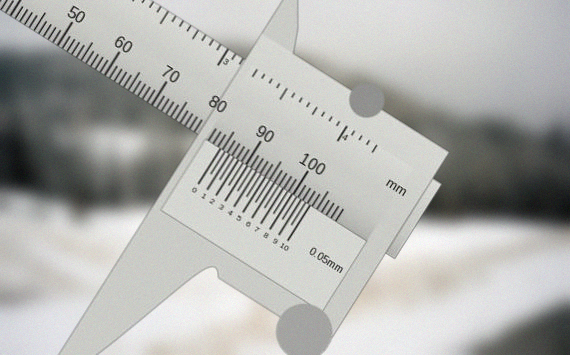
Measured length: 84.6
